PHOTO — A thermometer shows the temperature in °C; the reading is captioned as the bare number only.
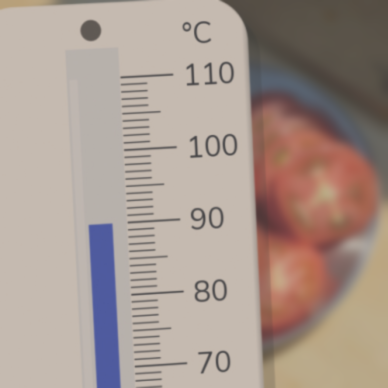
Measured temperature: 90
